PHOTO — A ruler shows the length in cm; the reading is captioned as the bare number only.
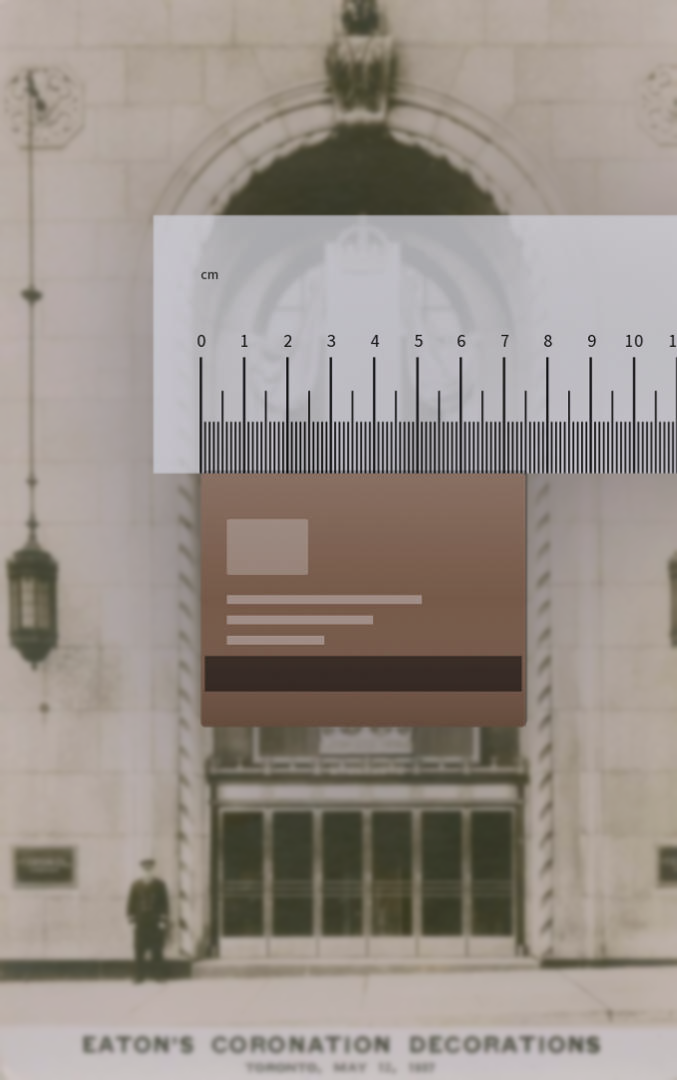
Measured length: 7.5
